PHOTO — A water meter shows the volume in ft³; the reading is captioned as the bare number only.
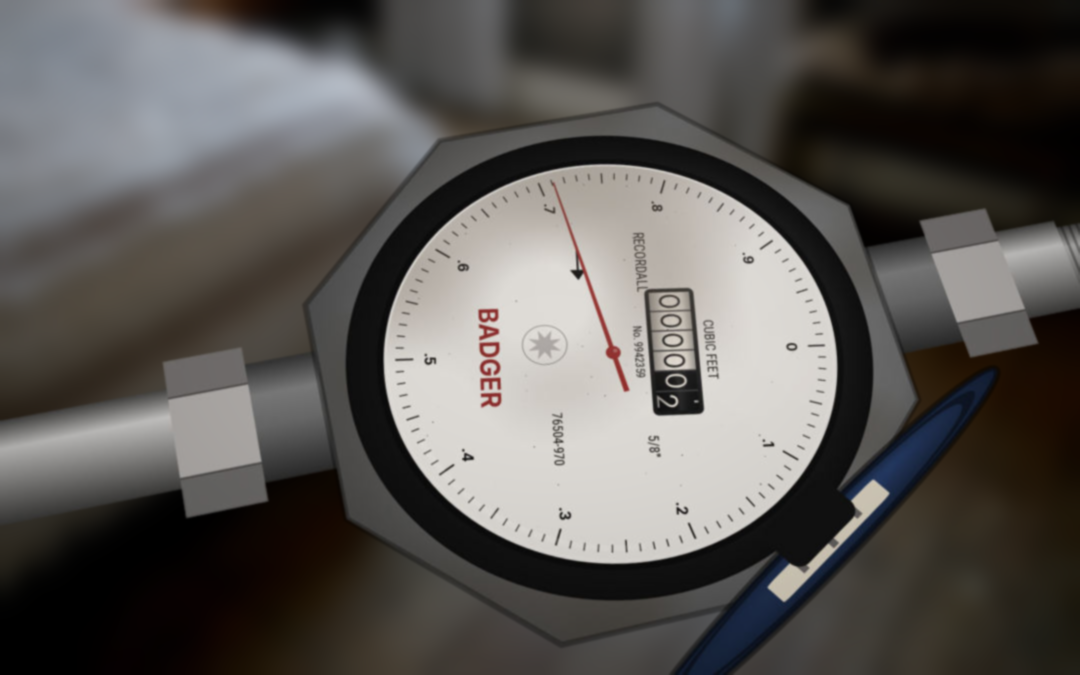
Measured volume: 1.71
